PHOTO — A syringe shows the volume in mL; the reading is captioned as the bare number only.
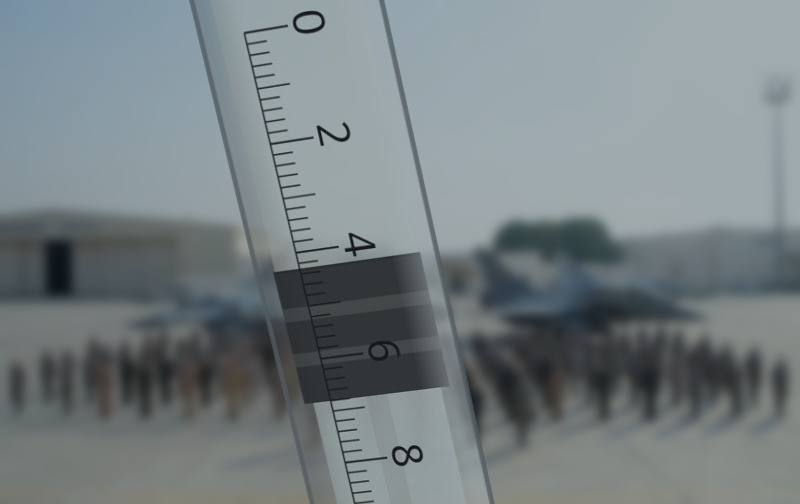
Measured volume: 4.3
